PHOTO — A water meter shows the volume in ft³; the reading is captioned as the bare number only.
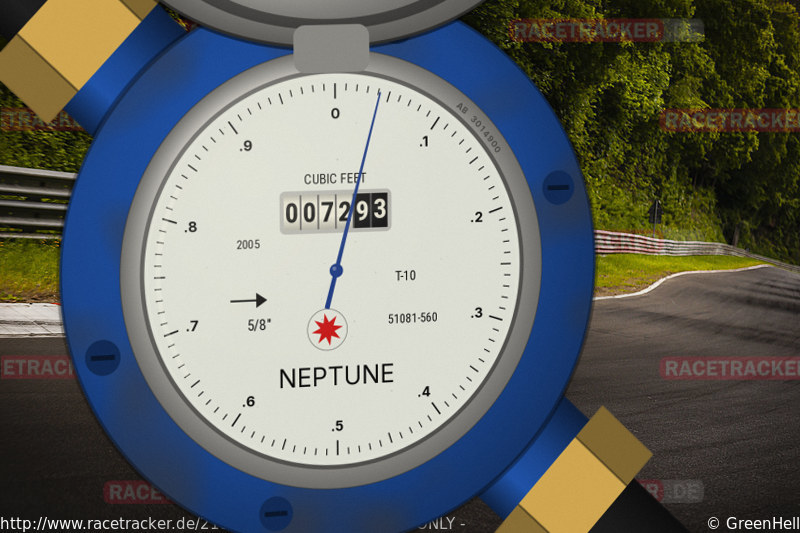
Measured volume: 7293.04
